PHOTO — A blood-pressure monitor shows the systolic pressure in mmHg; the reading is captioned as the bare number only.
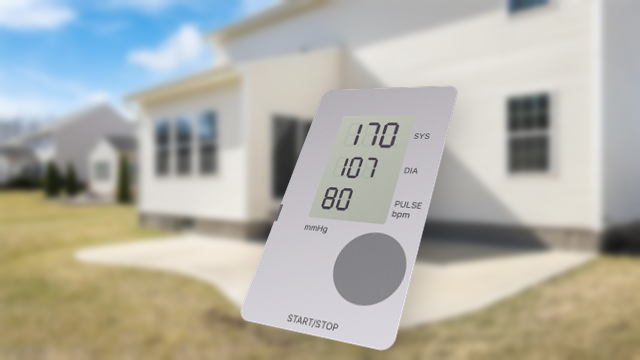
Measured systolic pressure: 170
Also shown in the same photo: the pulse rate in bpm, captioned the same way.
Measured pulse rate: 80
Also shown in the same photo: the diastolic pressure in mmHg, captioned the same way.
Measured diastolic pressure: 107
